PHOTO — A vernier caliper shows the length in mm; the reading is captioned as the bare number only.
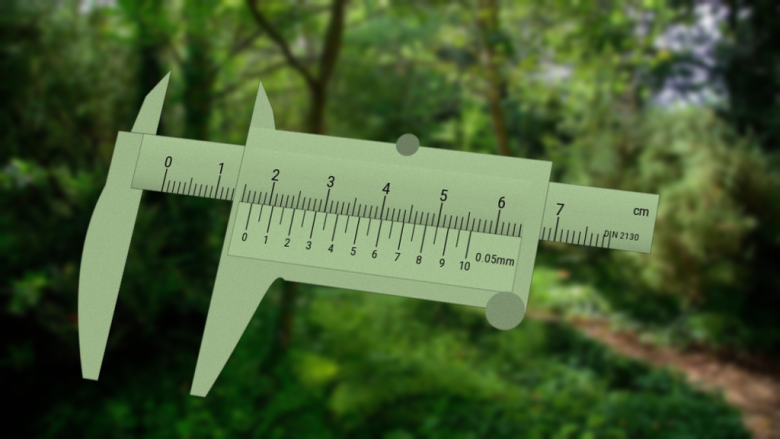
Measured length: 16.8
